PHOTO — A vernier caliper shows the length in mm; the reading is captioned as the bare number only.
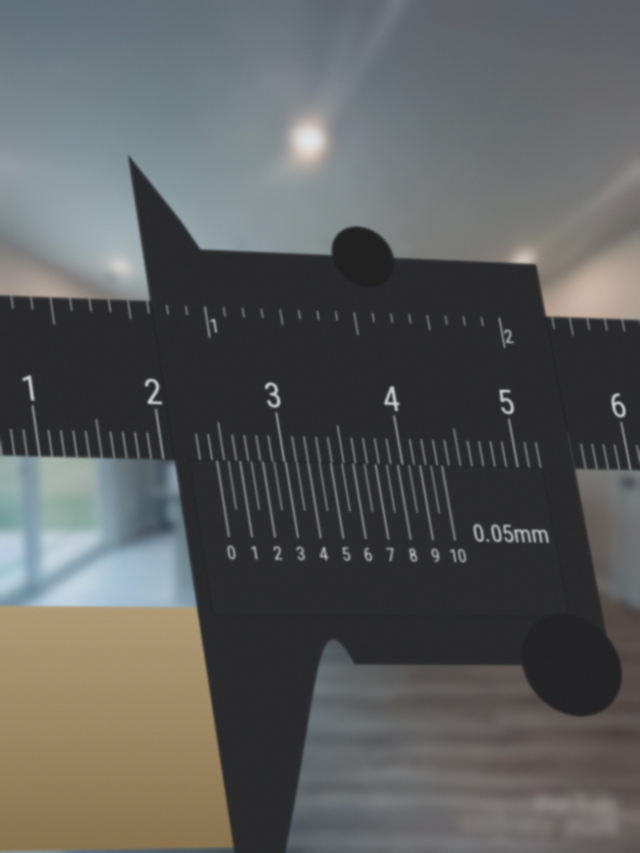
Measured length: 24.4
